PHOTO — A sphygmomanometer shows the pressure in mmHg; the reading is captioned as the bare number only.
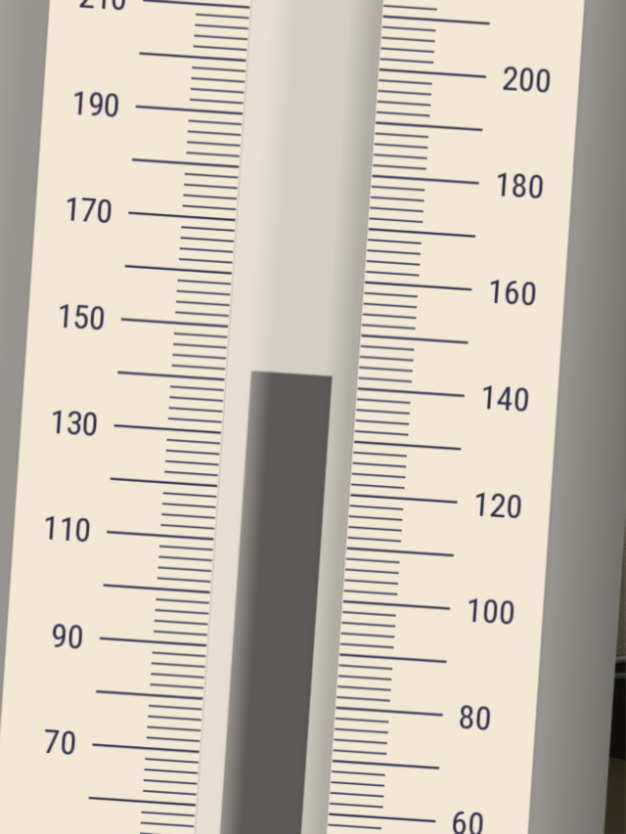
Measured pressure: 142
